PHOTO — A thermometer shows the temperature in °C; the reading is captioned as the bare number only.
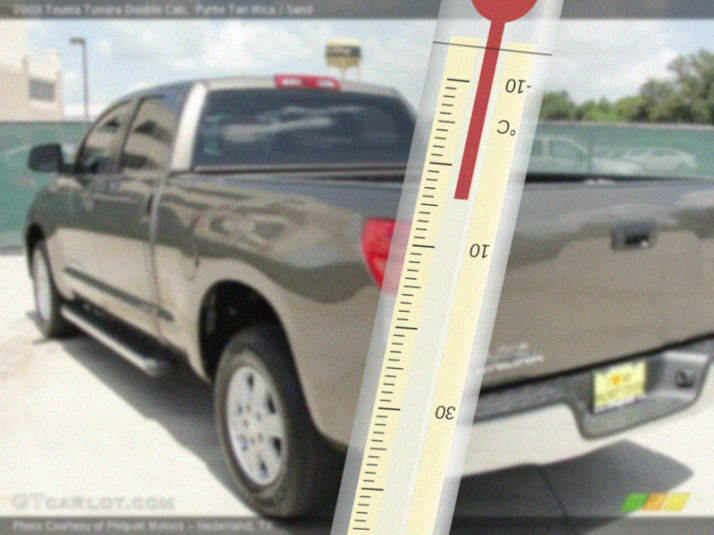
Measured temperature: 4
